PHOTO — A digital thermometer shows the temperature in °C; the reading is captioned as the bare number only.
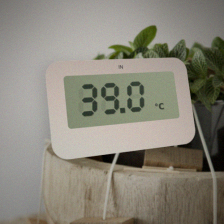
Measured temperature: 39.0
